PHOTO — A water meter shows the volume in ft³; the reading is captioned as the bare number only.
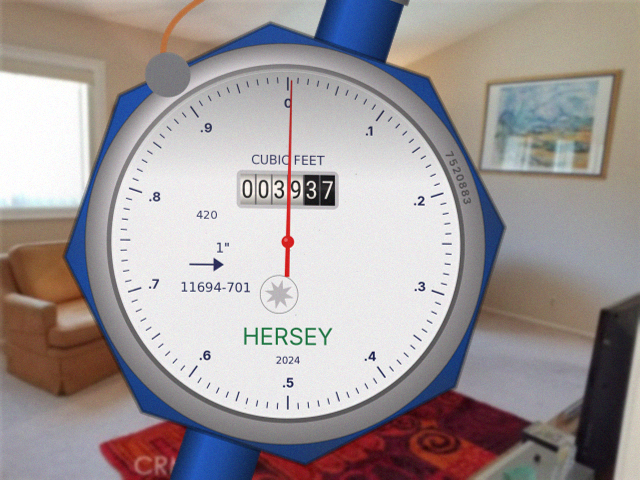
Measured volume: 3937.00
